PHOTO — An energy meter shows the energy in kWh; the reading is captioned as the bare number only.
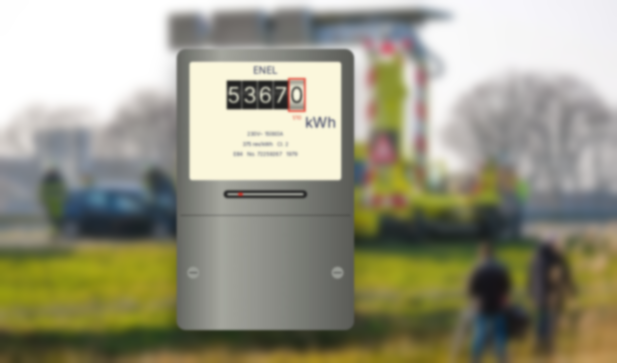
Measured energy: 5367.0
